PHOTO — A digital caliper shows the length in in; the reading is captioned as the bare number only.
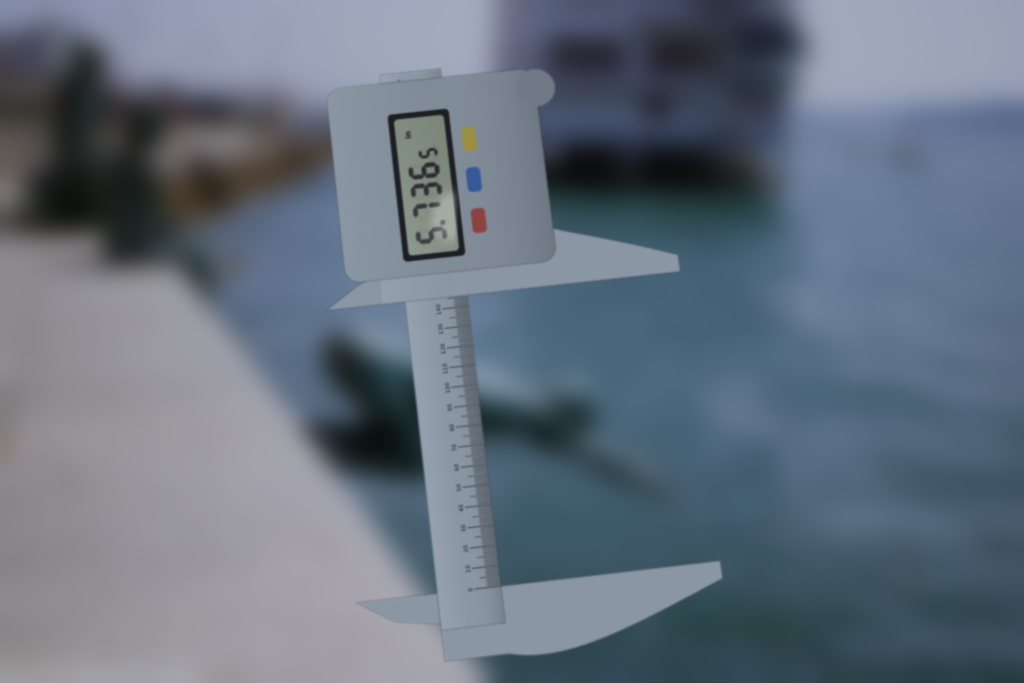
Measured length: 5.7365
